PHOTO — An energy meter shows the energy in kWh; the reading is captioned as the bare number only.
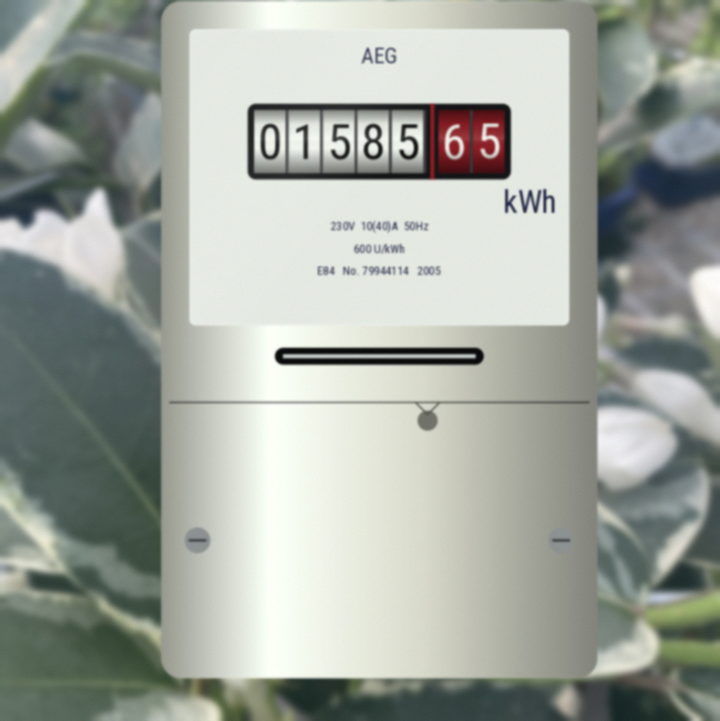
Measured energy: 1585.65
